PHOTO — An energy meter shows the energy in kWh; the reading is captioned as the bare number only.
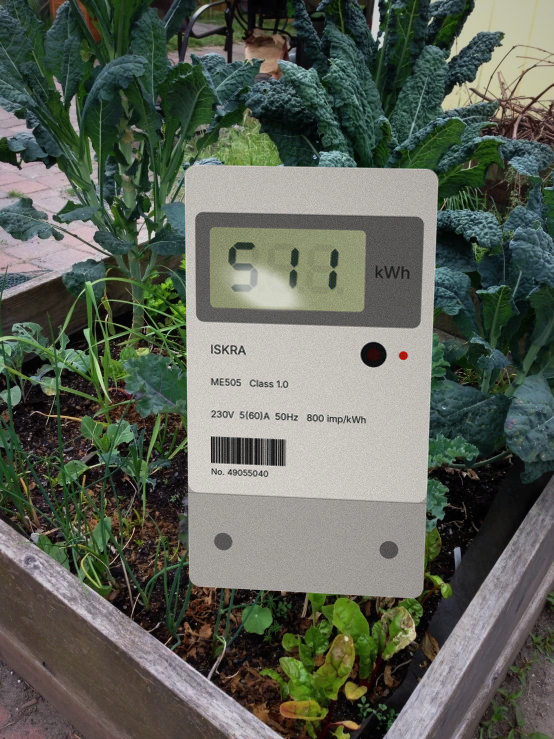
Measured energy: 511
